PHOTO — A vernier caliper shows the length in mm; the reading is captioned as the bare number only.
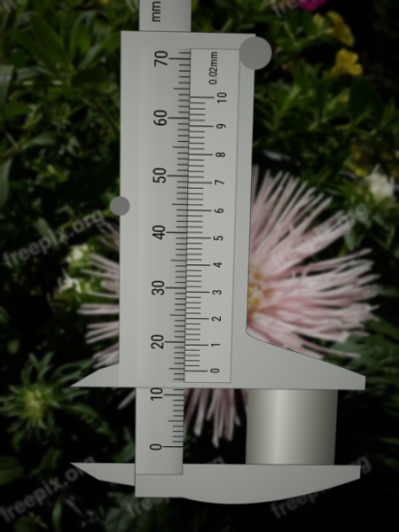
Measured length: 14.6
